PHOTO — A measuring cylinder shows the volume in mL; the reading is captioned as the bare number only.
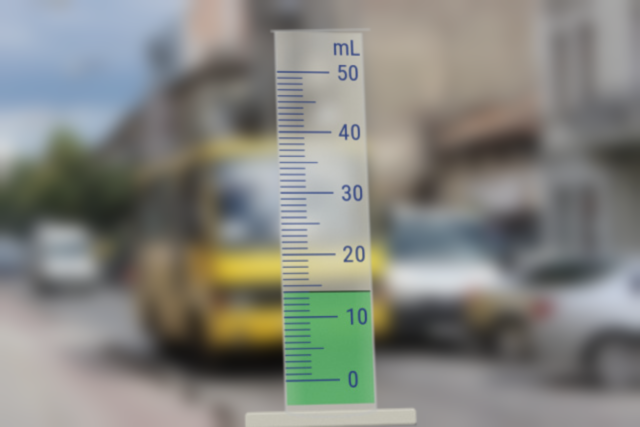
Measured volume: 14
